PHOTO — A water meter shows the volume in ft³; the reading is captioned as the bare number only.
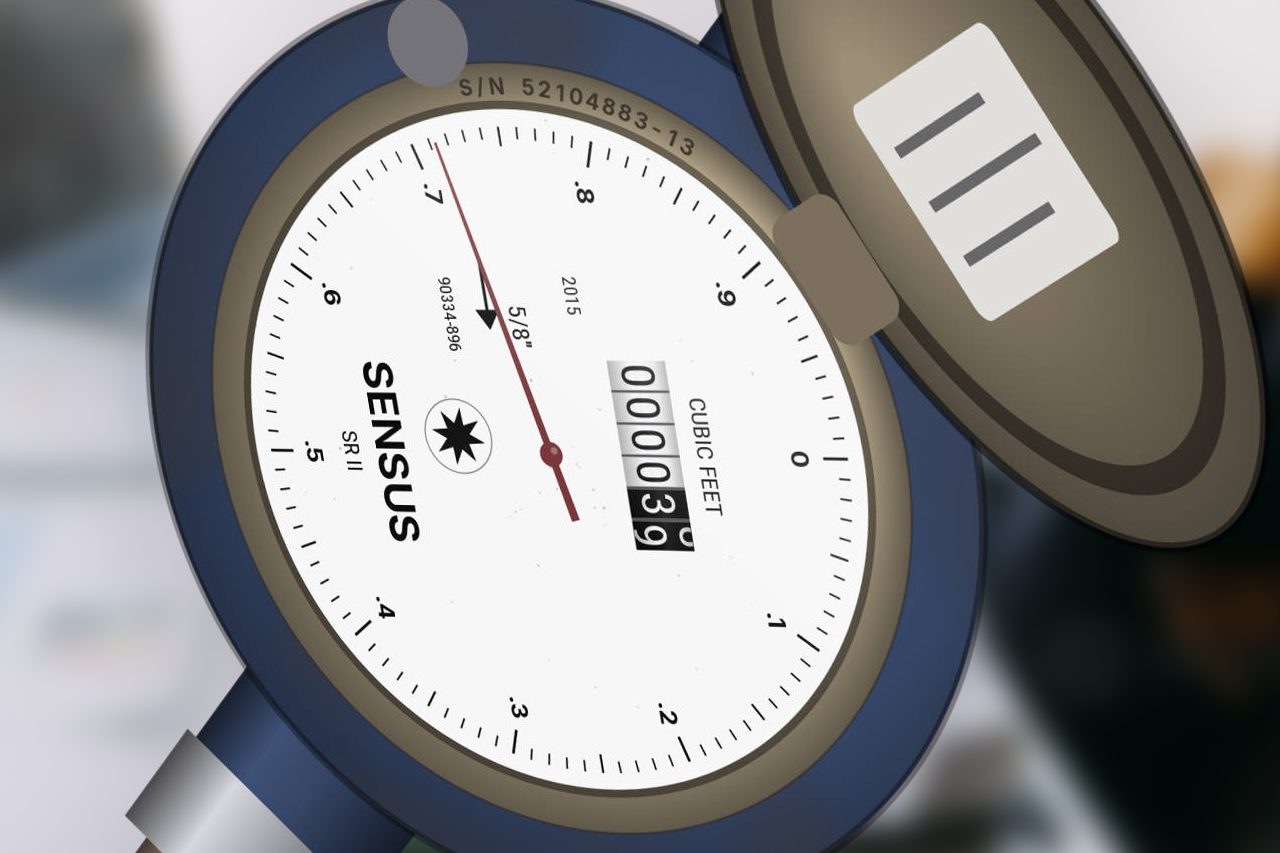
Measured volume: 38.71
